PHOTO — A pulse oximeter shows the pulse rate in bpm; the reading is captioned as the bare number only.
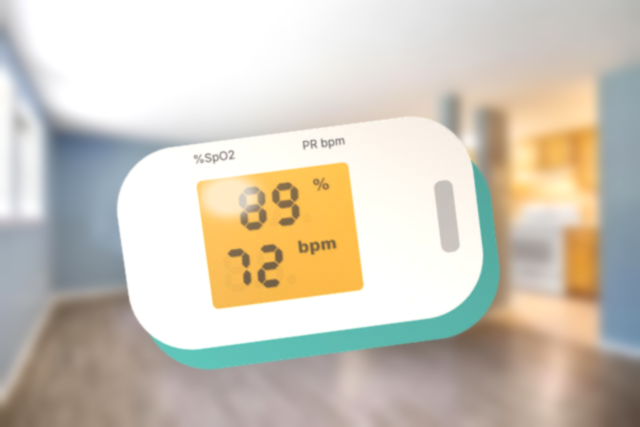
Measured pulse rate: 72
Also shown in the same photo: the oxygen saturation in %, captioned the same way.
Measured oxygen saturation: 89
